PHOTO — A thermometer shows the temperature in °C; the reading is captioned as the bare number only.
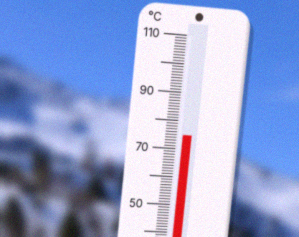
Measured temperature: 75
